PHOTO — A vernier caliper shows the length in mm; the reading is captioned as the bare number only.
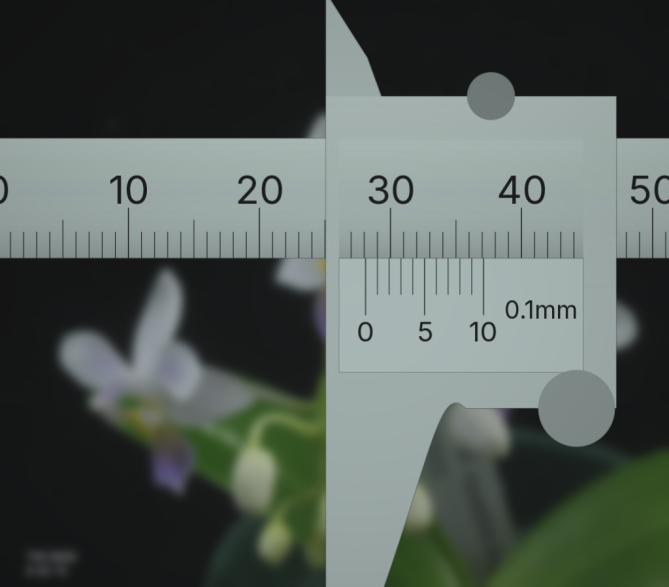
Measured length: 28.1
